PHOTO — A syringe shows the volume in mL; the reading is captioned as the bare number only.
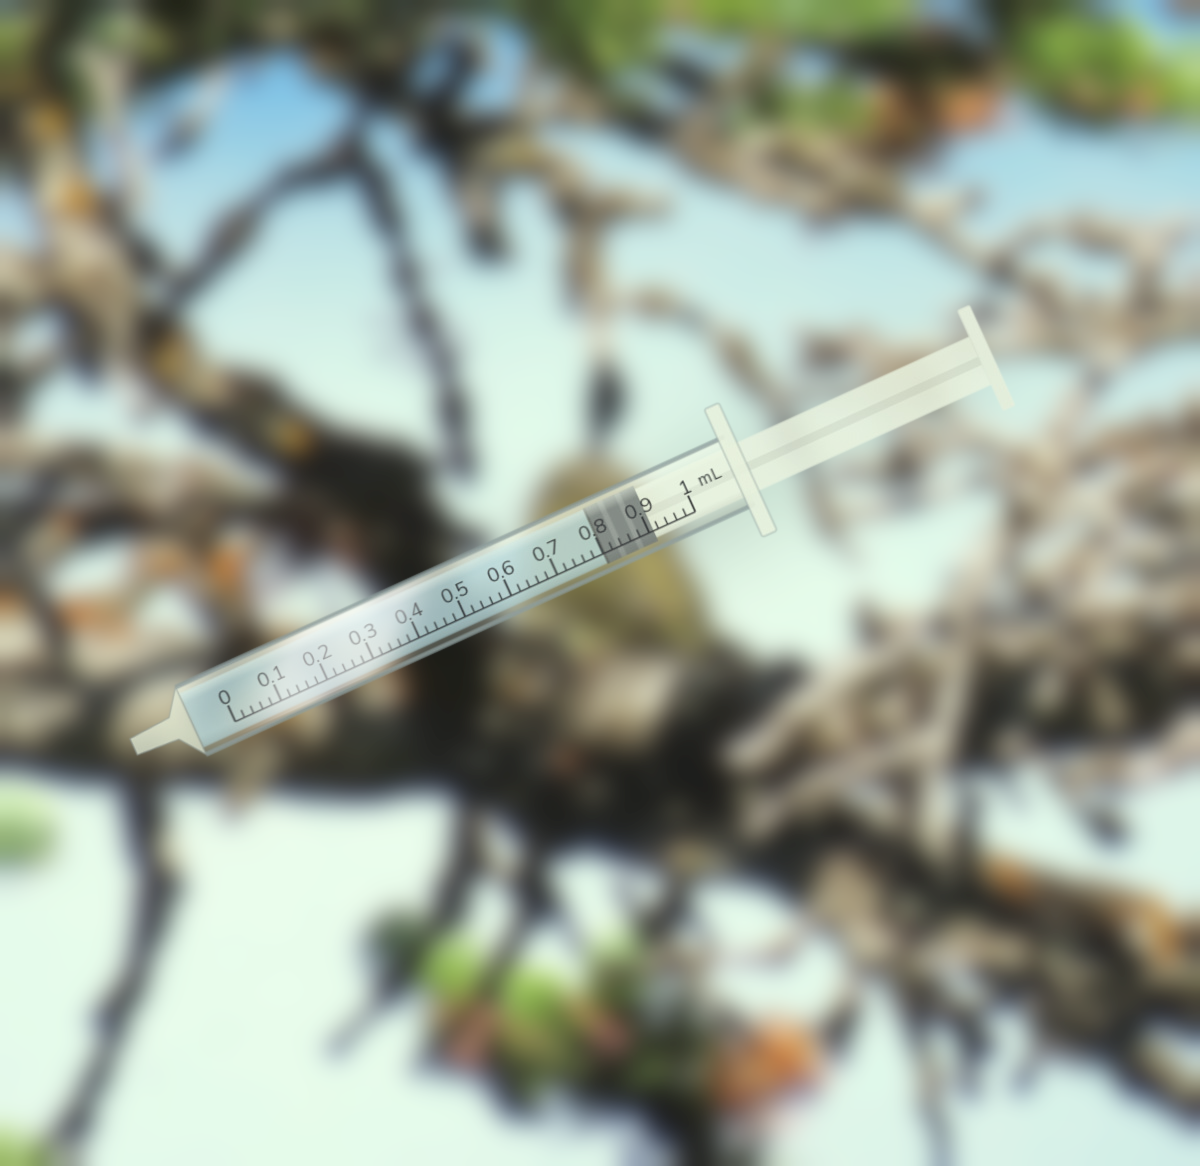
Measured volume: 0.8
